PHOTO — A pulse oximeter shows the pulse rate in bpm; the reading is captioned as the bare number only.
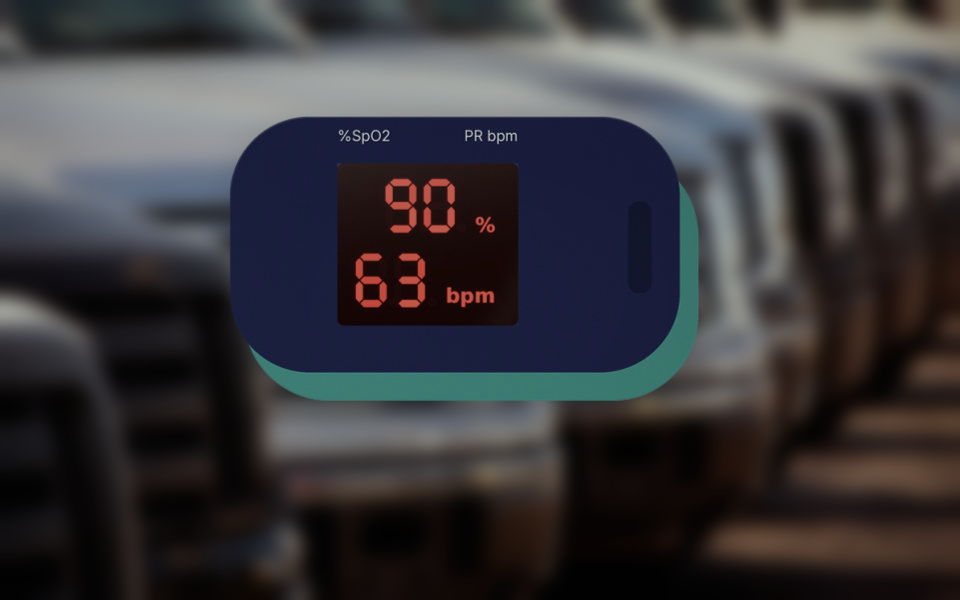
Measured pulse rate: 63
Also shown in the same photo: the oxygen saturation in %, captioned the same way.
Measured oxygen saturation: 90
